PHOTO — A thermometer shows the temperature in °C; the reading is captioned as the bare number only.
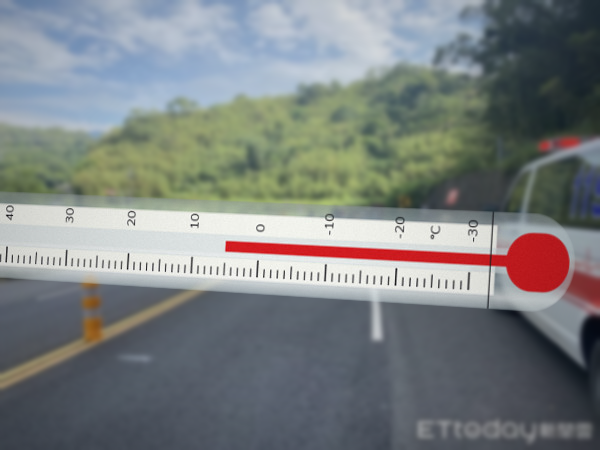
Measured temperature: 5
